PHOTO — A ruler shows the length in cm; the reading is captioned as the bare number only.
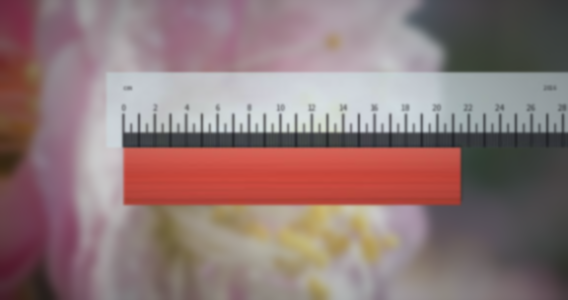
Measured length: 21.5
